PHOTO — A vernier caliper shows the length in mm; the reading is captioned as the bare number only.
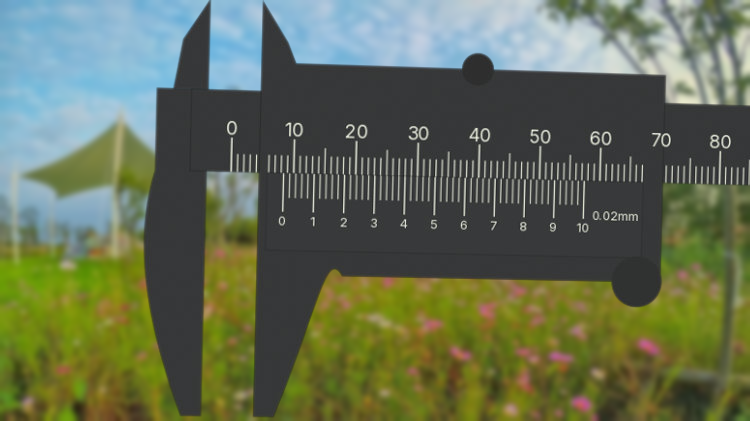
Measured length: 8.4
